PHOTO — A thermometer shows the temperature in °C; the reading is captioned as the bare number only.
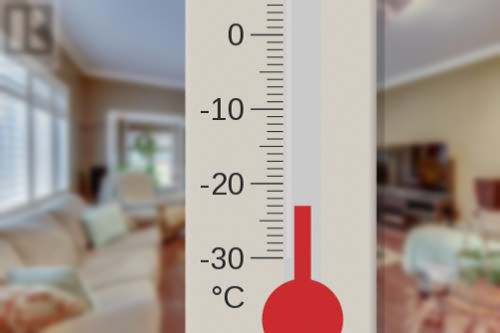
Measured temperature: -23
